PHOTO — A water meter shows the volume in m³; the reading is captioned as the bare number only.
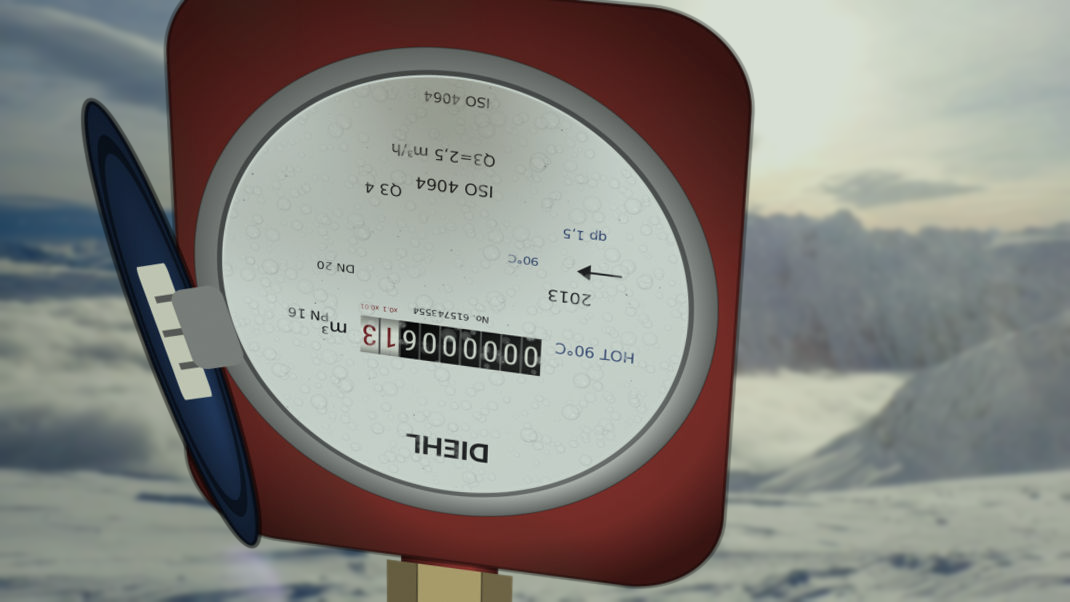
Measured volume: 6.13
